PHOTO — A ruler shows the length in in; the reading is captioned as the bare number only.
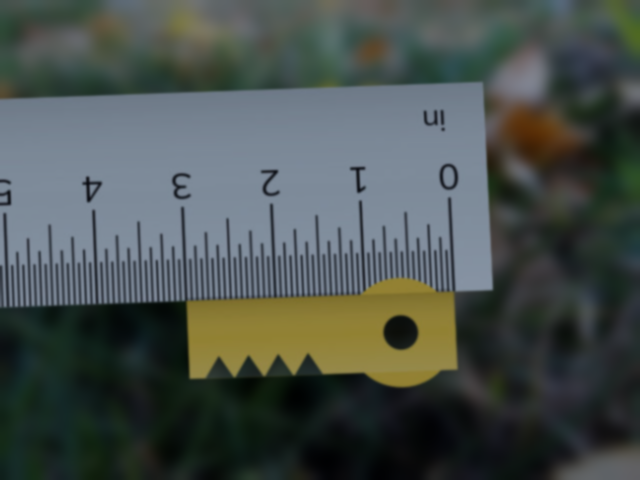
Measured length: 3
